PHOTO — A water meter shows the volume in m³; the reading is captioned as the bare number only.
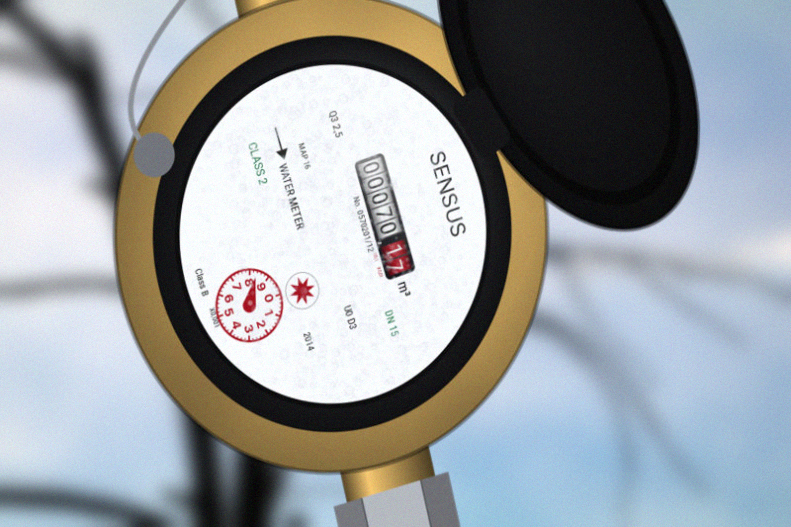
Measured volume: 70.168
